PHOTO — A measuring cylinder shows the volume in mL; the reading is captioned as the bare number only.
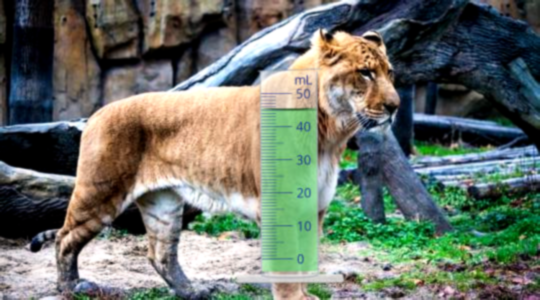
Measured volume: 45
